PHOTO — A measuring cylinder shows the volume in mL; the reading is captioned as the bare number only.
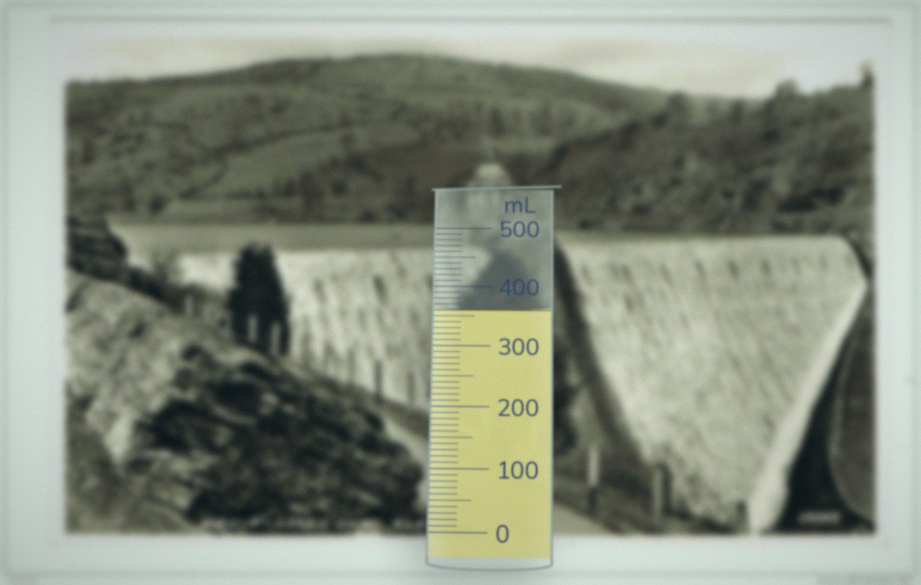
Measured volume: 360
